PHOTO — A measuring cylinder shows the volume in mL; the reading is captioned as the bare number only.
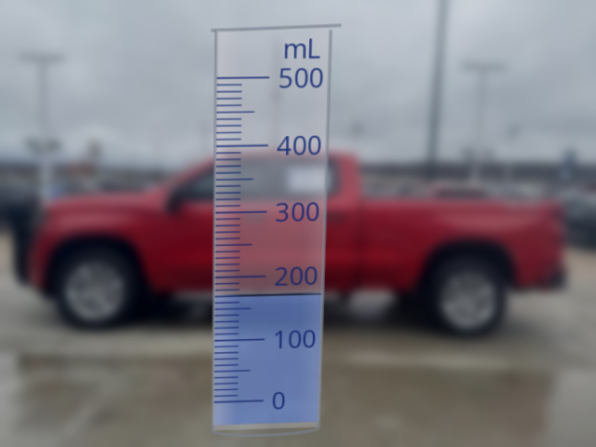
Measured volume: 170
